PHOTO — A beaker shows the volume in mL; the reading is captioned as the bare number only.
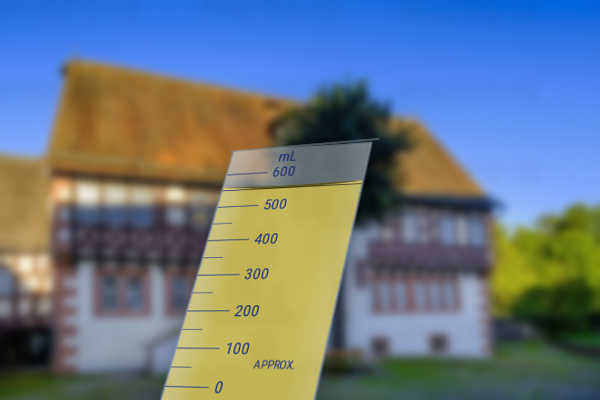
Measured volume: 550
